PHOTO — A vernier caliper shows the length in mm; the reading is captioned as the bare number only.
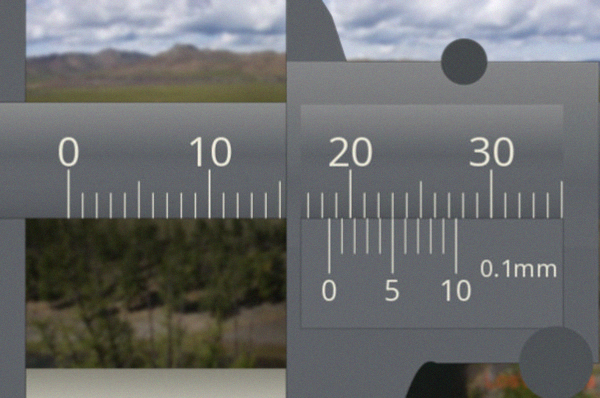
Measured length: 18.5
